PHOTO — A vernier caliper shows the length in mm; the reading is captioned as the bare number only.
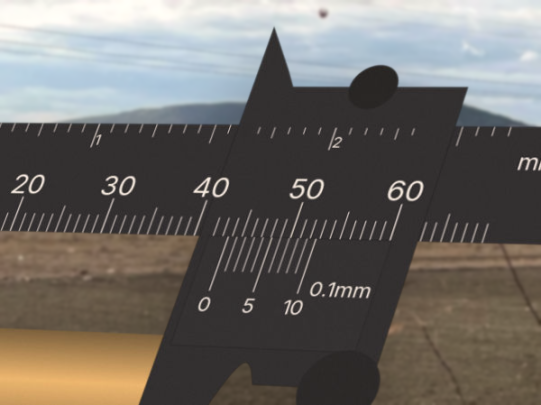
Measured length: 43.6
